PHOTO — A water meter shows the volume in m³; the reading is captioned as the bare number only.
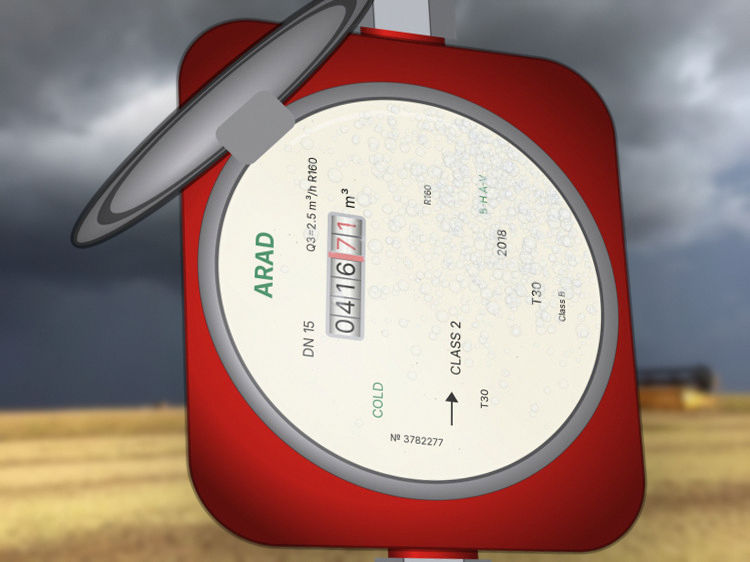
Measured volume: 416.71
